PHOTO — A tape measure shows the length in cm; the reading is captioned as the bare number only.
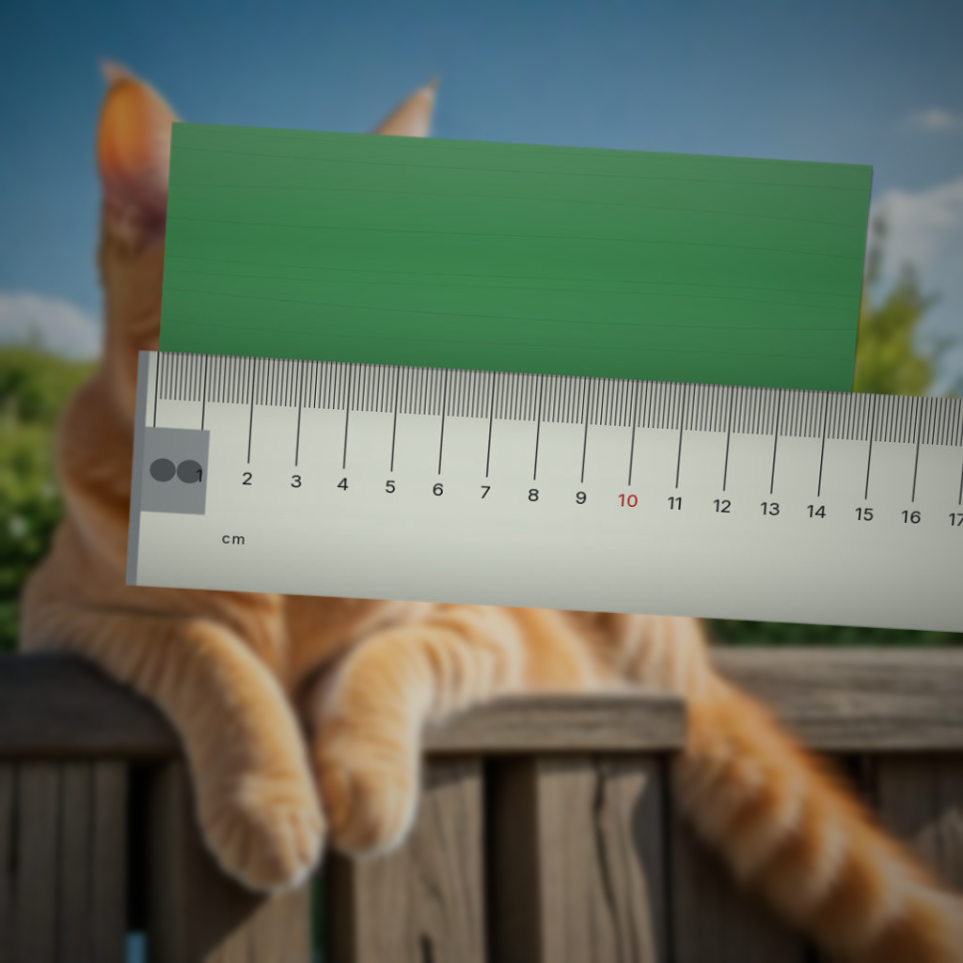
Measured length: 14.5
